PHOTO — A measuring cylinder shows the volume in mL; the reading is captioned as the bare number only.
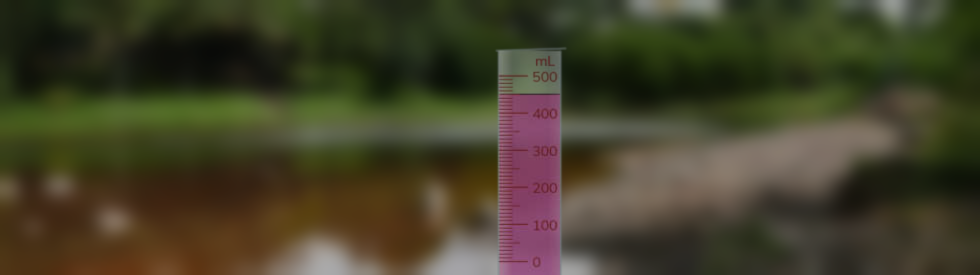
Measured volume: 450
